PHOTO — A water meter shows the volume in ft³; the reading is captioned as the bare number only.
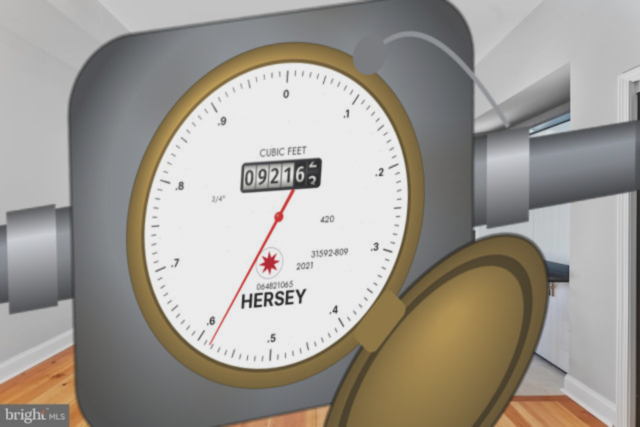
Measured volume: 92162.58
